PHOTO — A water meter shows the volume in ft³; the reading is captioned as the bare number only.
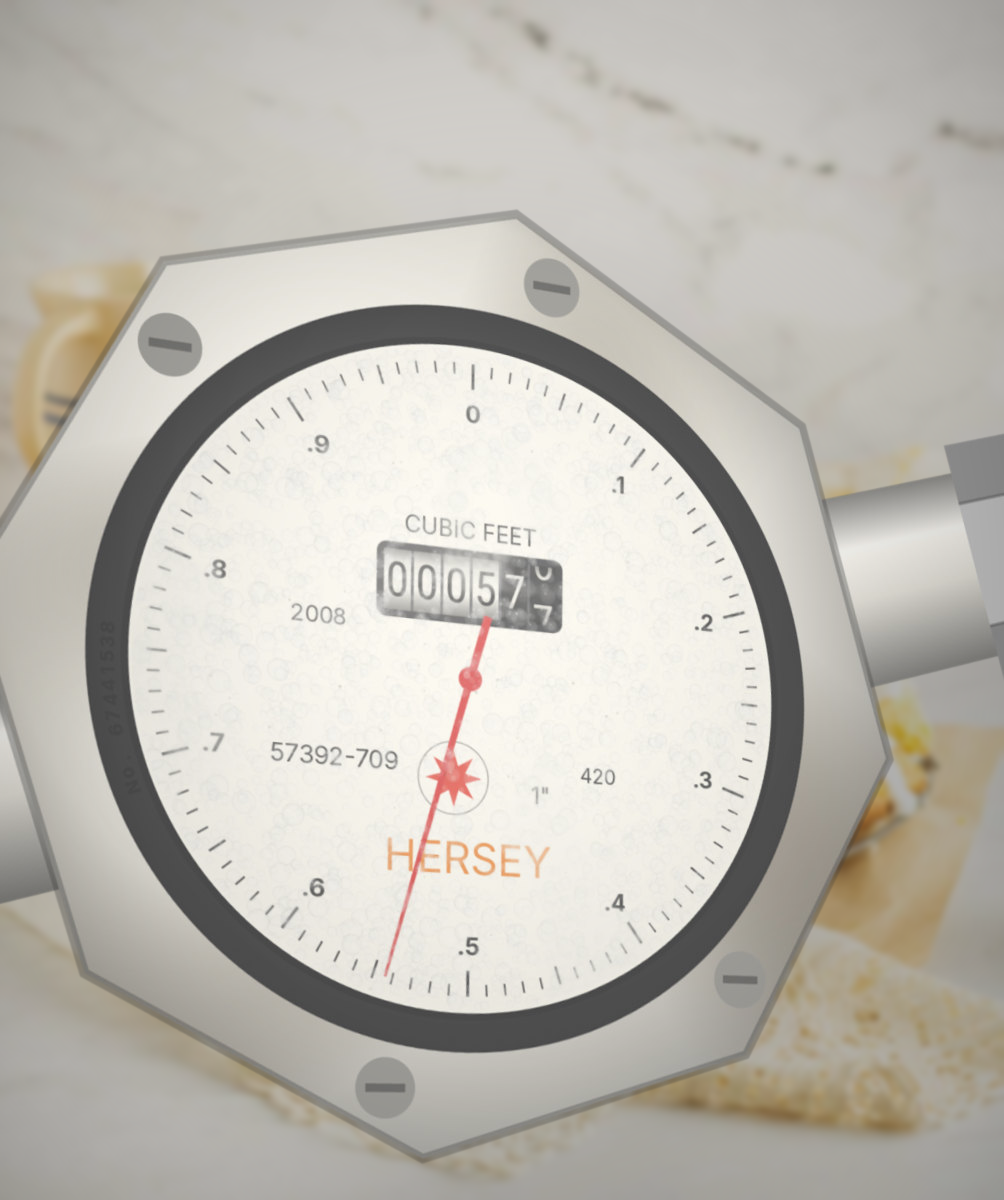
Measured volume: 576.54
